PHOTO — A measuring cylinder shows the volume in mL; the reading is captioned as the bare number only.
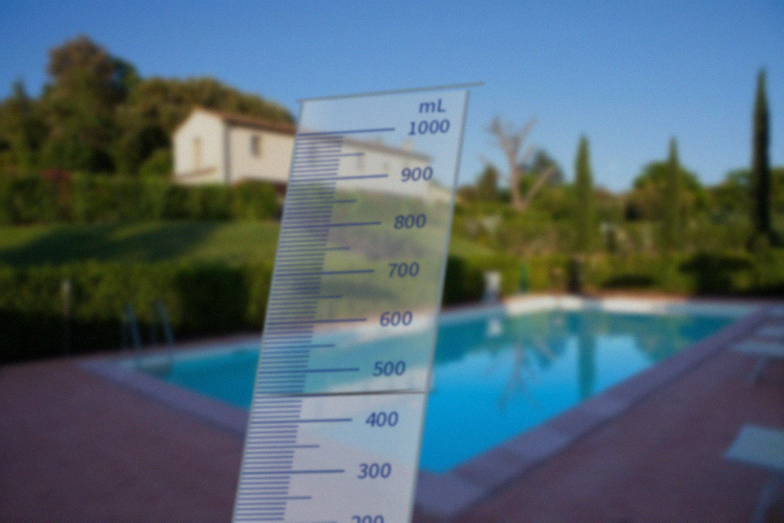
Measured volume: 450
